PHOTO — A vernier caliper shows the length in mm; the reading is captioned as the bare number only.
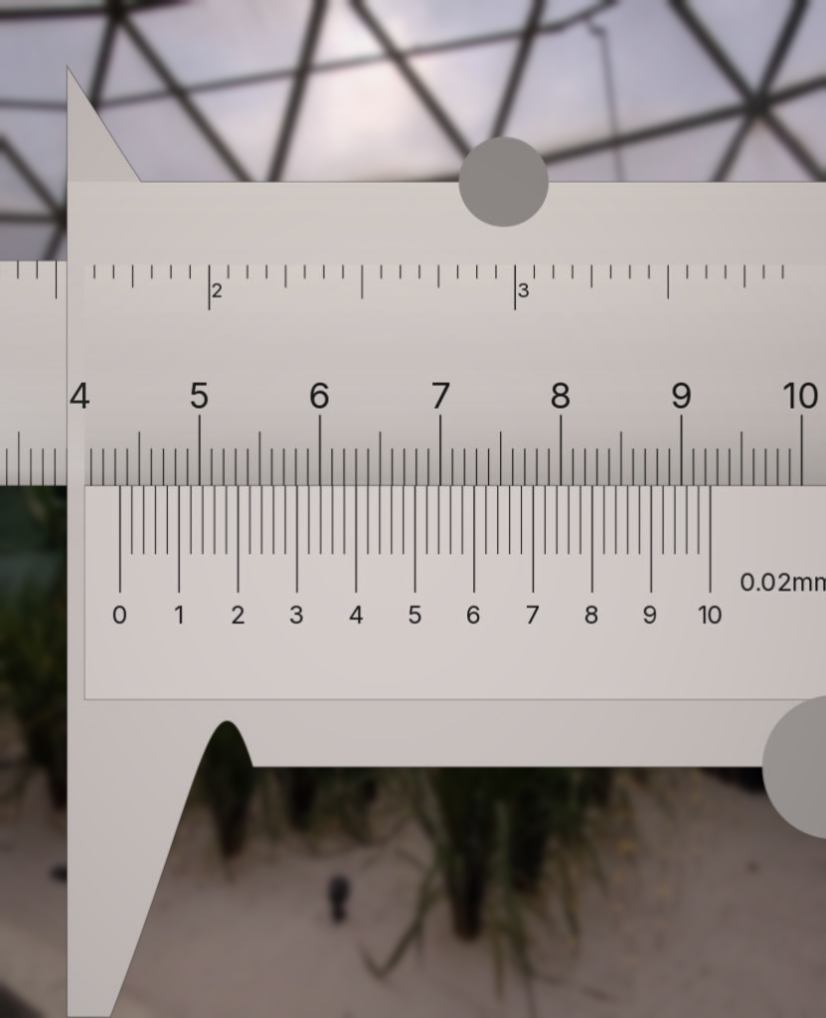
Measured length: 43.4
